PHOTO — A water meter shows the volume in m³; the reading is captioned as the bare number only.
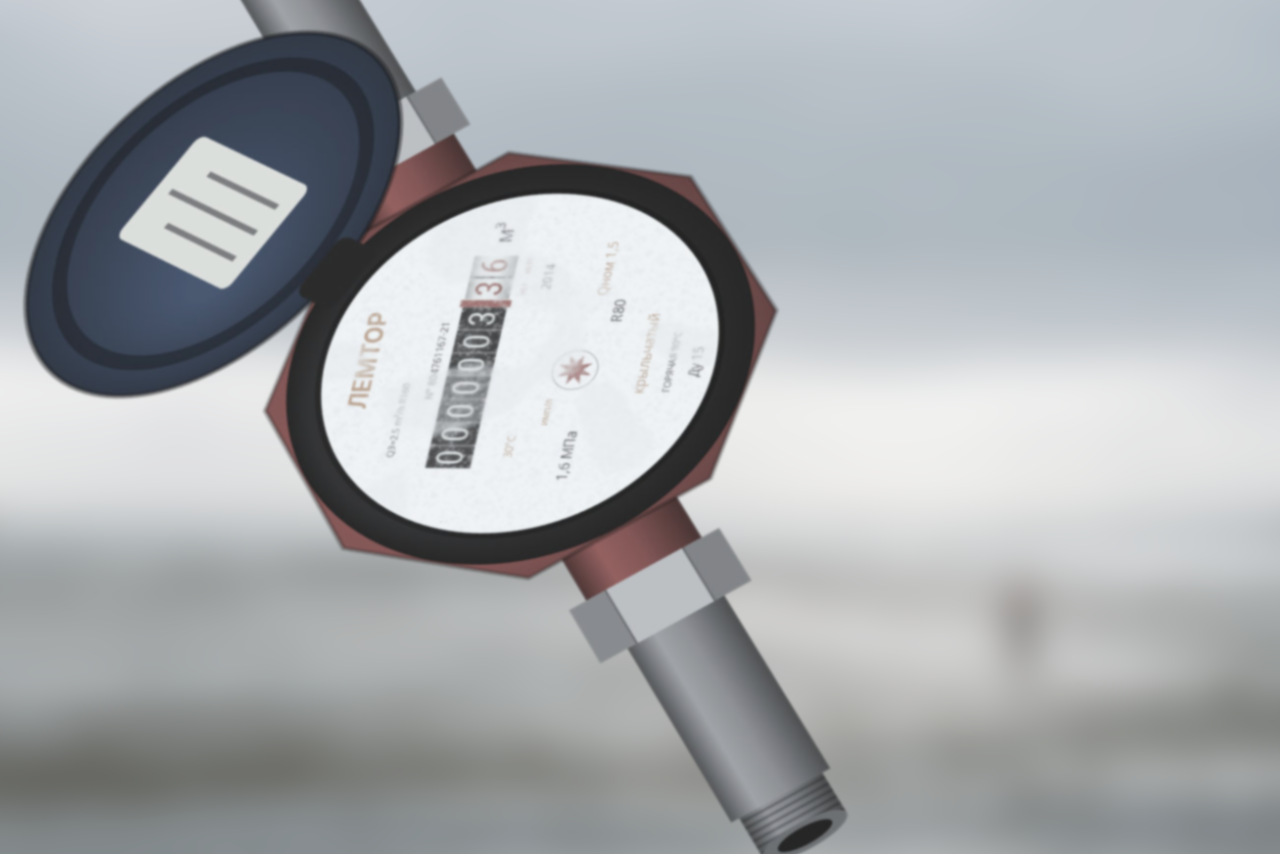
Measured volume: 3.36
